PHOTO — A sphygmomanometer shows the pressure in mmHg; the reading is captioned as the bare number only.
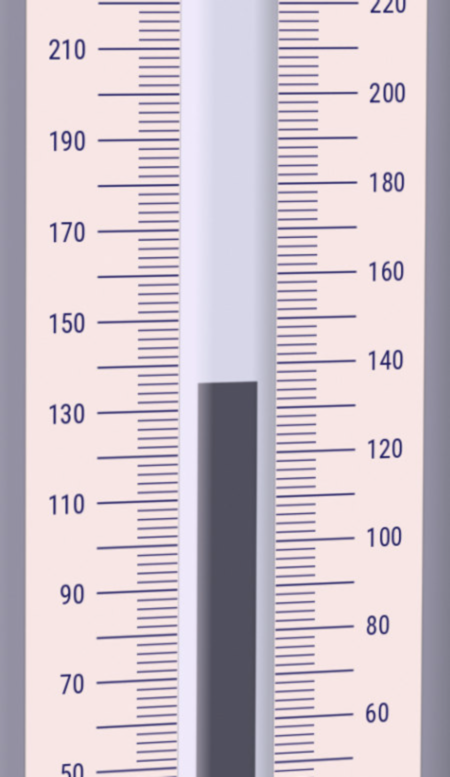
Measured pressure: 136
